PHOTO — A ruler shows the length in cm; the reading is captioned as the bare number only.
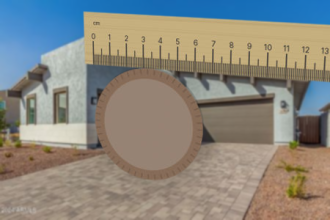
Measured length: 6.5
